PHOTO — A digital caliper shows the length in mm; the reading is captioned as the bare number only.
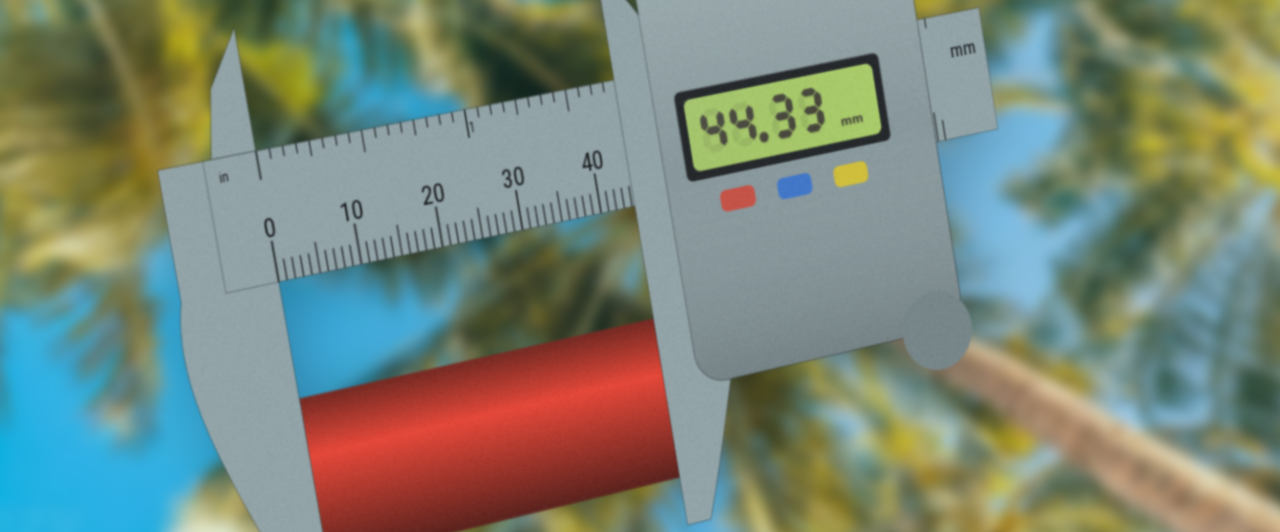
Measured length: 44.33
